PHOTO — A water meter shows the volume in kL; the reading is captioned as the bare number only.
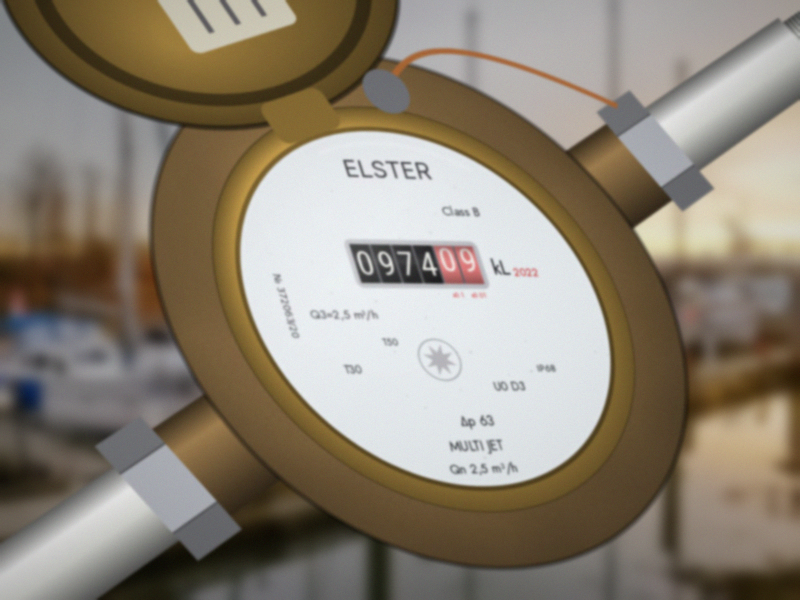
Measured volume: 974.09
